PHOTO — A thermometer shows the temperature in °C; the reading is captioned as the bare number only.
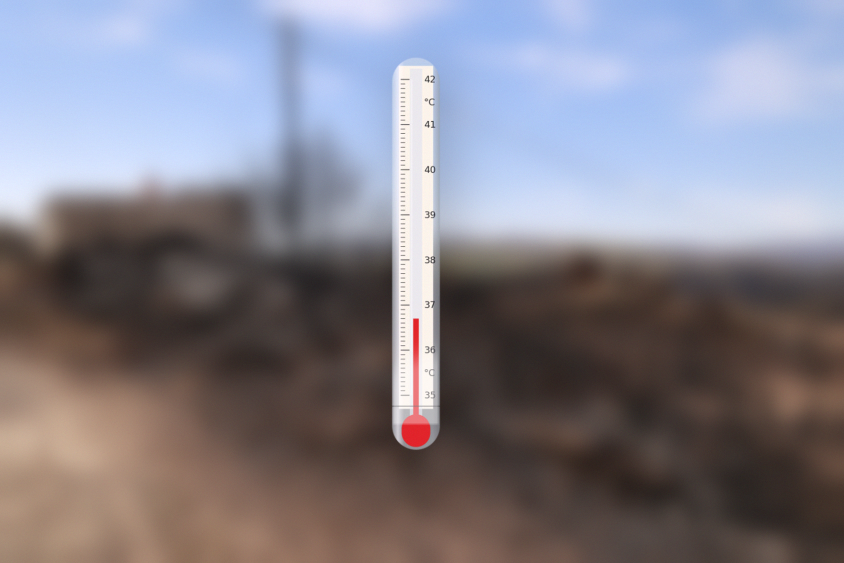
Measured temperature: 36.7
